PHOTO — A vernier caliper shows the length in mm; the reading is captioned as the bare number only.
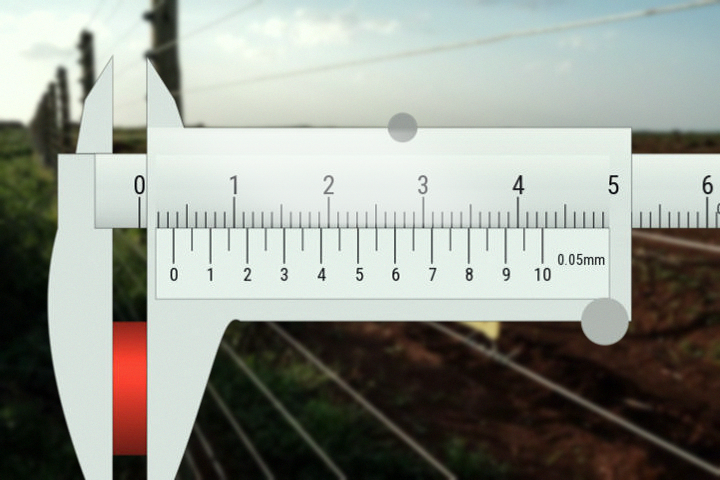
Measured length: 3.6
